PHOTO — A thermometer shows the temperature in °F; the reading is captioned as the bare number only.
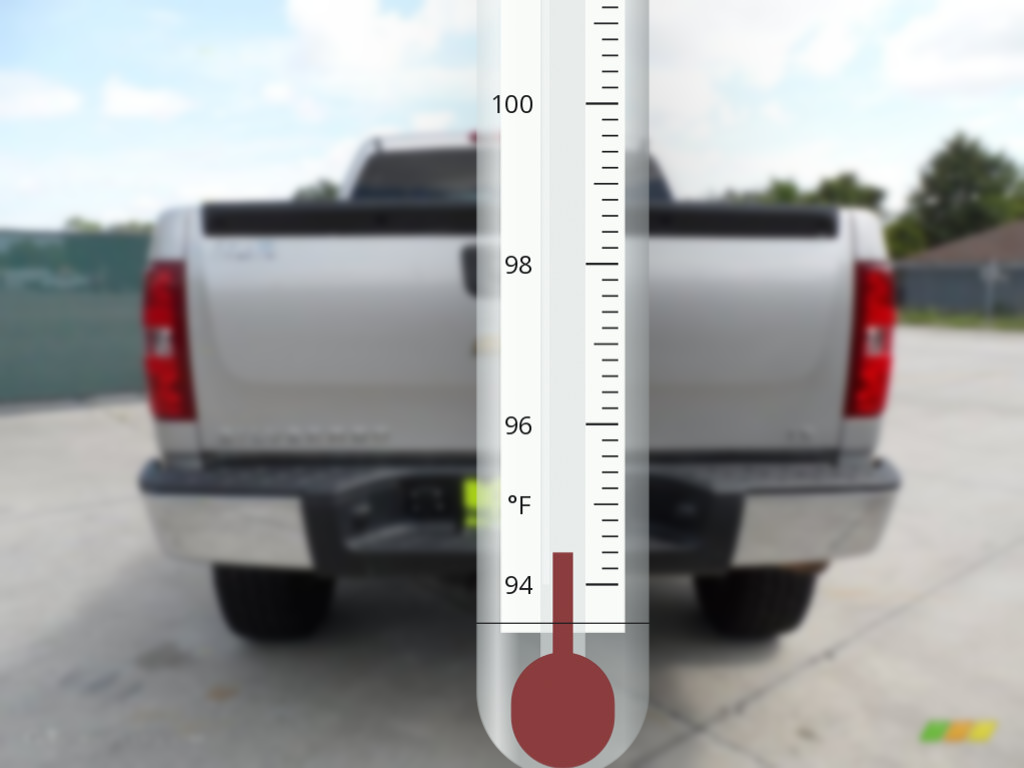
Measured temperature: 94.4
